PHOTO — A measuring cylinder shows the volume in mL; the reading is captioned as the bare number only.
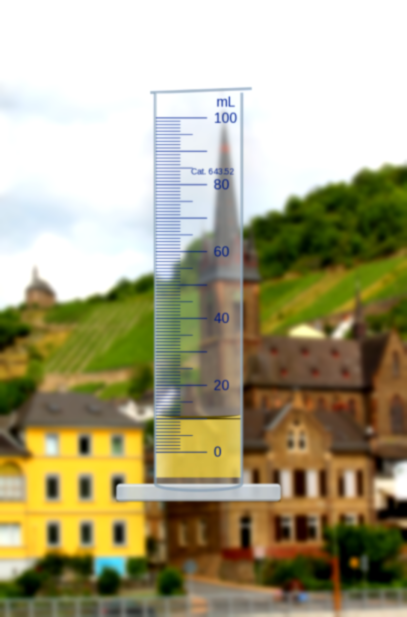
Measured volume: 10
